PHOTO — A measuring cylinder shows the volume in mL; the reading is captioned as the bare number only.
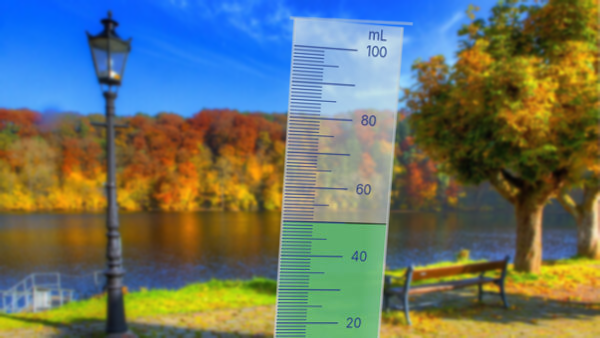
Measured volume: 50
